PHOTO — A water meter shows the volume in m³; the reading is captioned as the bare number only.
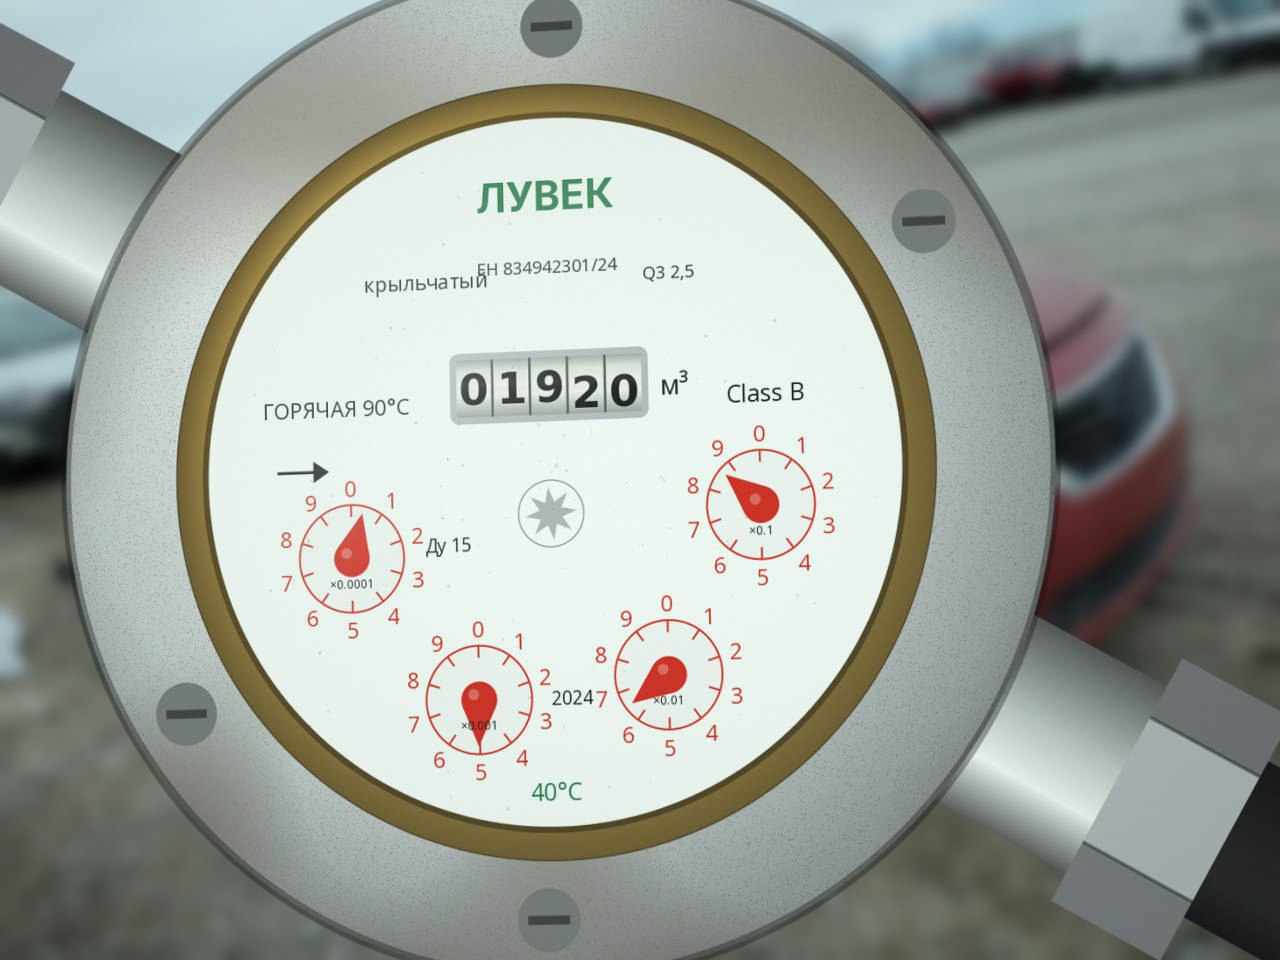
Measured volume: 1919.8650
